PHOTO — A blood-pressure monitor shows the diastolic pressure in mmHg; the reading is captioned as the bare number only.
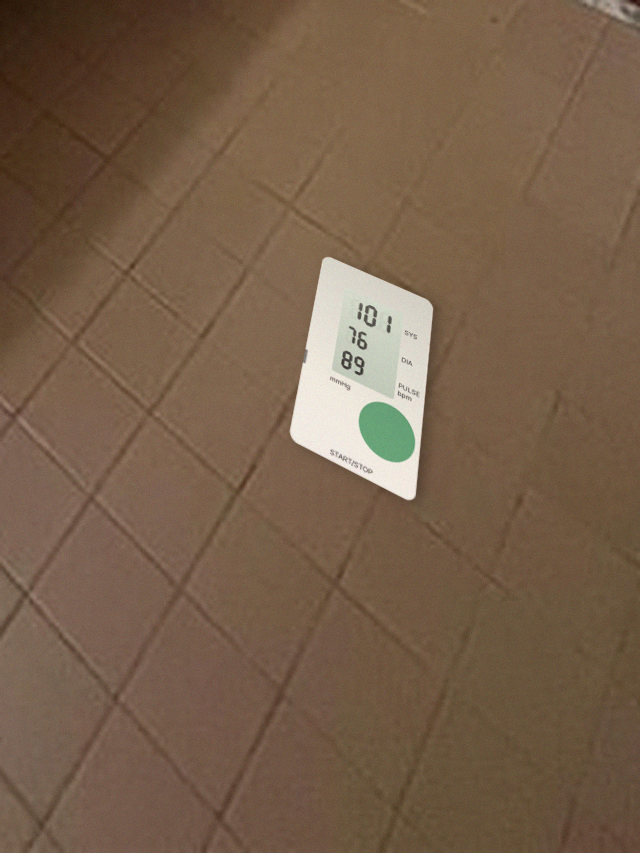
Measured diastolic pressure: 76
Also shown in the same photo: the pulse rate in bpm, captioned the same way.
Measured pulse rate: 89
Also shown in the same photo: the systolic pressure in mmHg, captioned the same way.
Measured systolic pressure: 101
